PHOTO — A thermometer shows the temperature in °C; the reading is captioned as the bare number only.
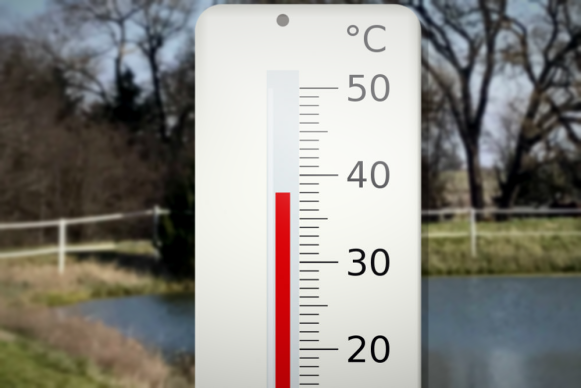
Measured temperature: 38
